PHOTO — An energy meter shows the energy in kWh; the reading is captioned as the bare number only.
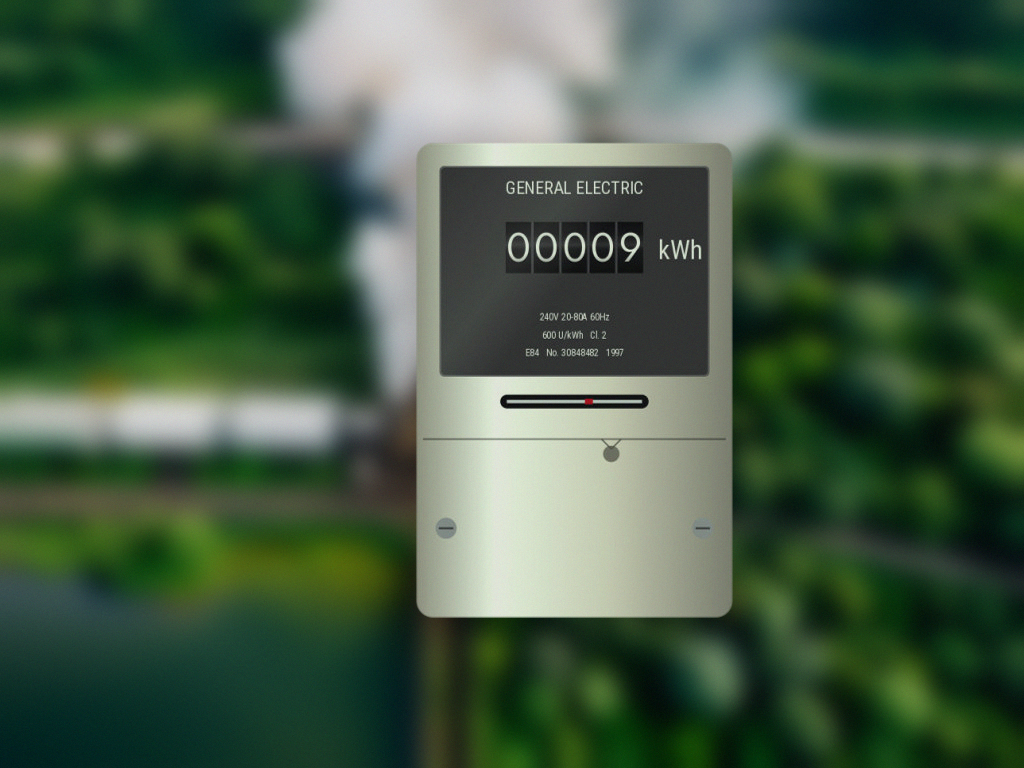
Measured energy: 9
